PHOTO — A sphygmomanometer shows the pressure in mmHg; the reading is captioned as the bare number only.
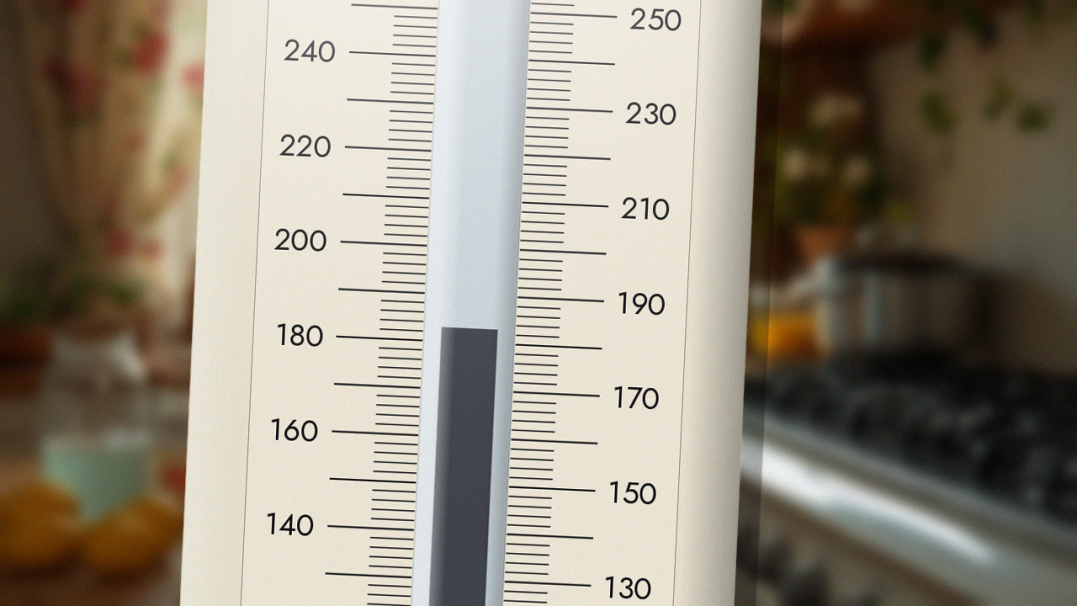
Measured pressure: 183
